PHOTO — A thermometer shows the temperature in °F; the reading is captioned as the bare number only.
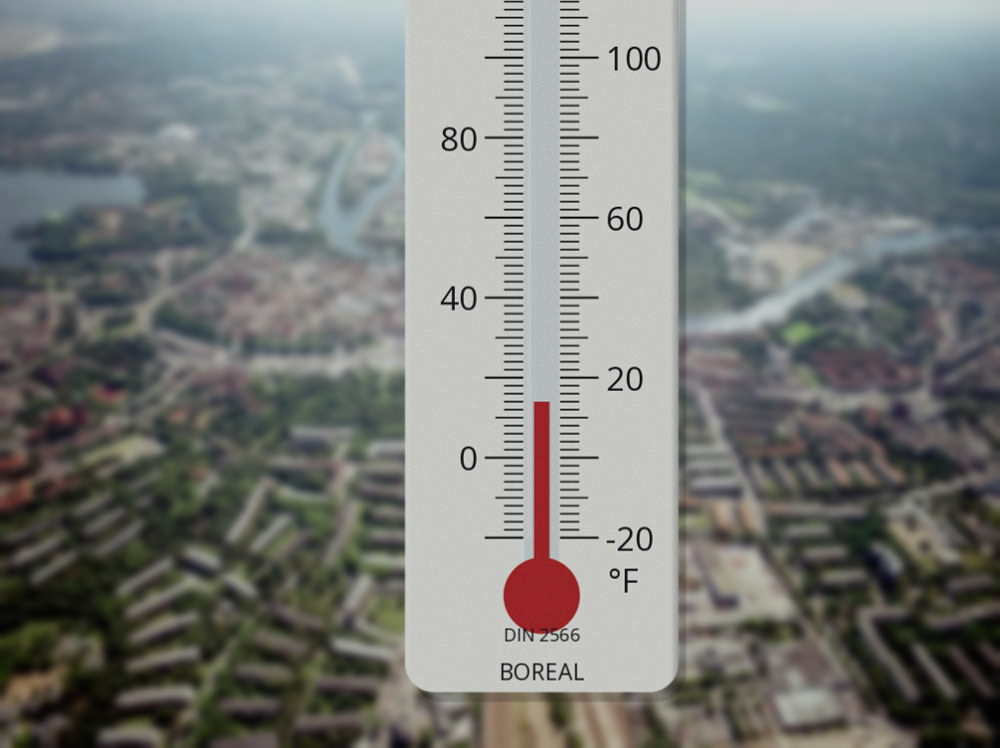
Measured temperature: 14
